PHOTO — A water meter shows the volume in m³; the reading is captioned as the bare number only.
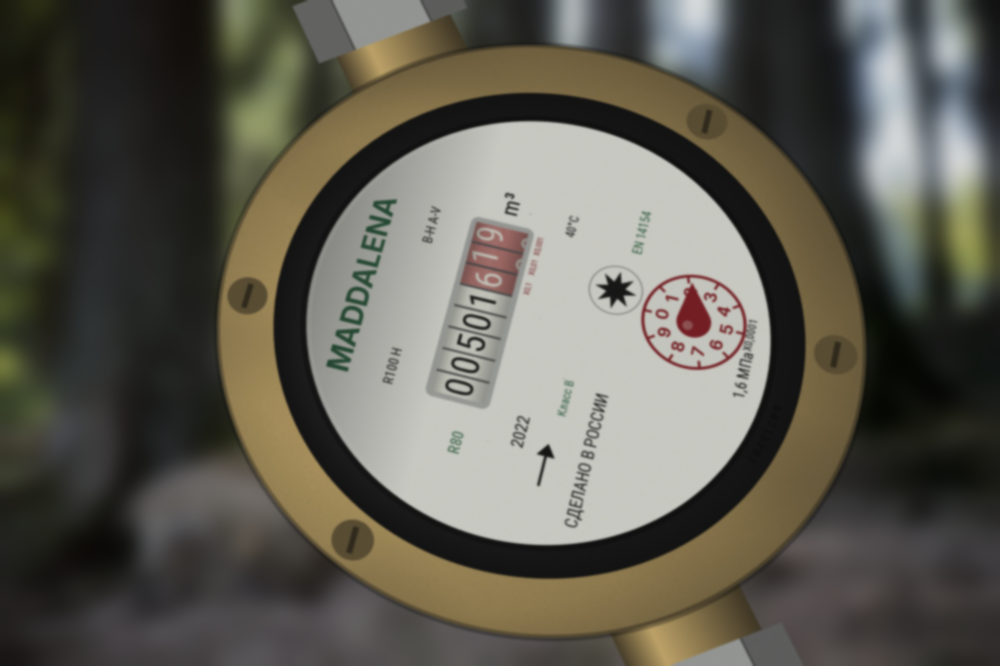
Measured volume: 501.6192
